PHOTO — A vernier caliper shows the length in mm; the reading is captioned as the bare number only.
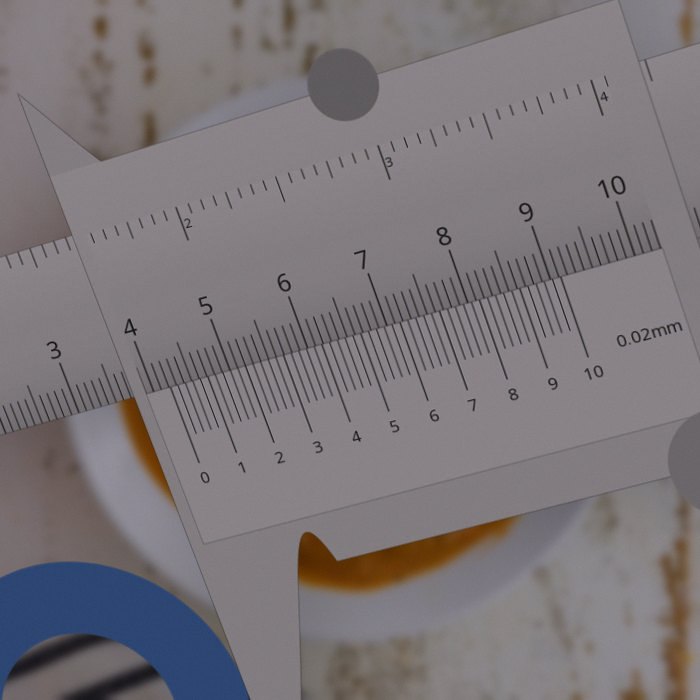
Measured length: 42.2
